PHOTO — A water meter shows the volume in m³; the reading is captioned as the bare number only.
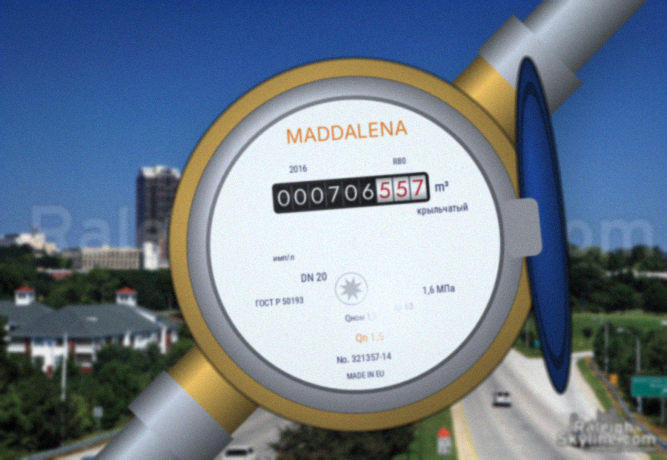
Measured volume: 706.557
